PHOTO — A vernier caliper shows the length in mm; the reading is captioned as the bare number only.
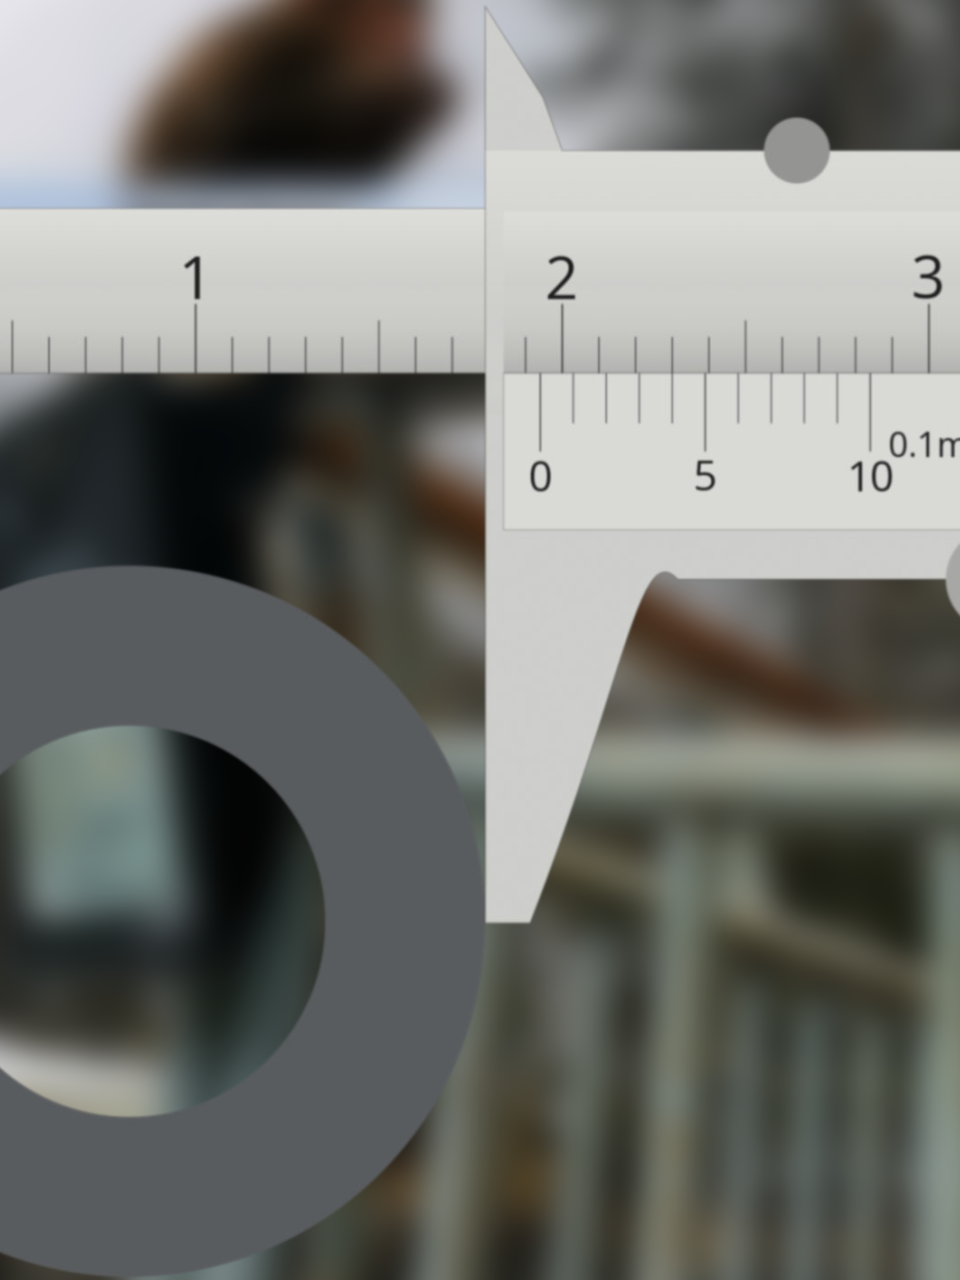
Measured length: 19.4
